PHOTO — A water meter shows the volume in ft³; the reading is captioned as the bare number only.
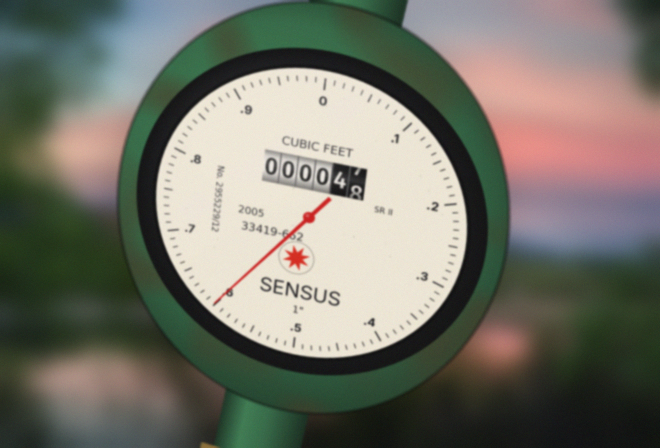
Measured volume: 47.60
